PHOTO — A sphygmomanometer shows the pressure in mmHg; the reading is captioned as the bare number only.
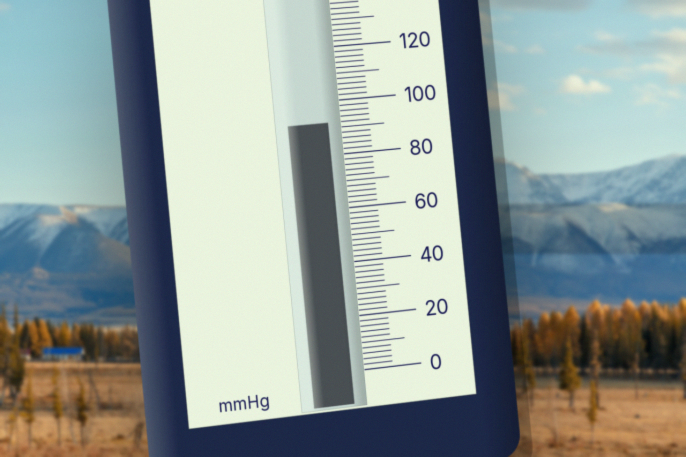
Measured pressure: 92
